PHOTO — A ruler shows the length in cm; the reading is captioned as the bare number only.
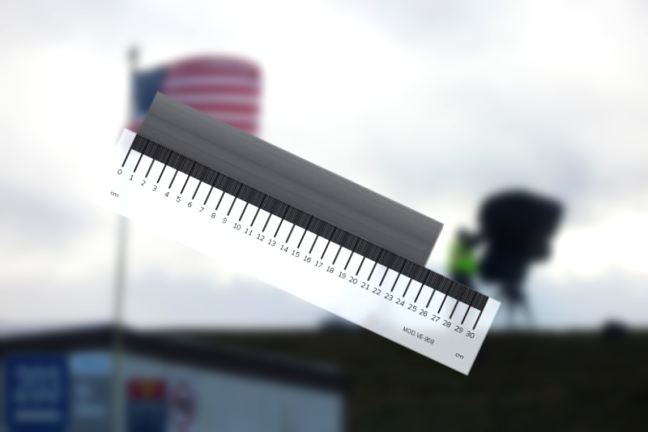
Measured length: 24.5
